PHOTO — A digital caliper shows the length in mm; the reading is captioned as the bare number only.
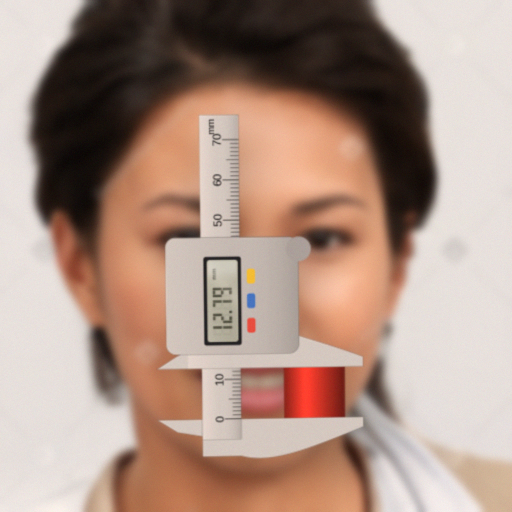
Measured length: 12.79
